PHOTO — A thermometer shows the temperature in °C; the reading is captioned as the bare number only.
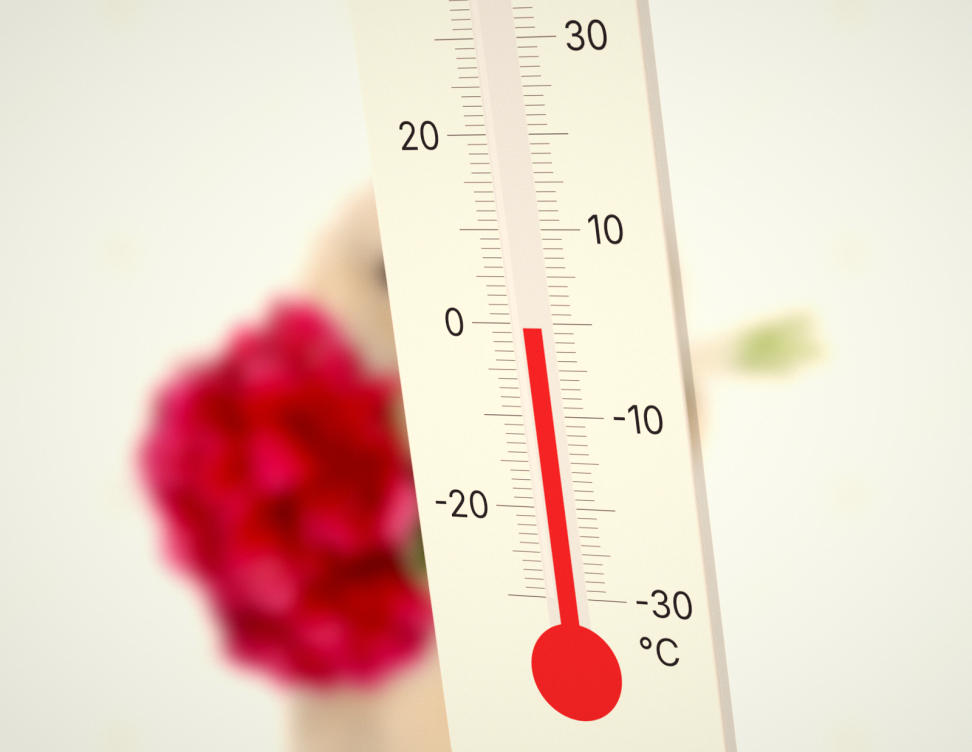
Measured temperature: -0.5
